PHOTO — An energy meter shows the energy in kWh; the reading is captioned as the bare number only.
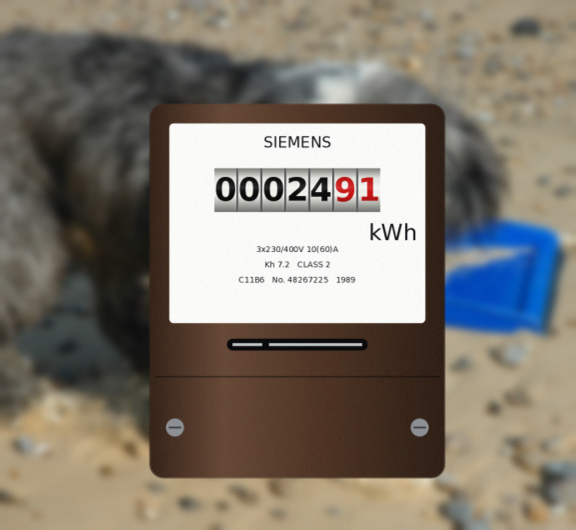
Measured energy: 24.91
